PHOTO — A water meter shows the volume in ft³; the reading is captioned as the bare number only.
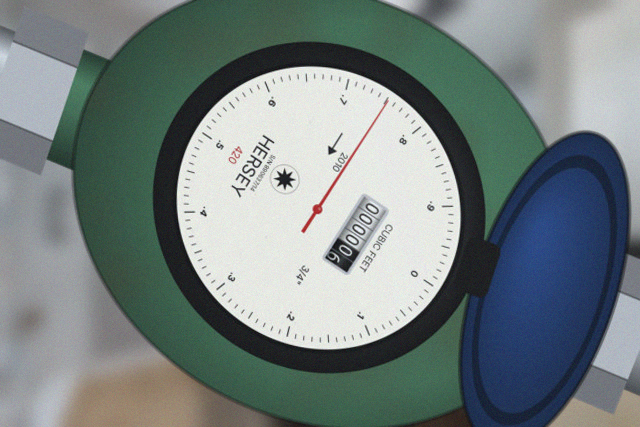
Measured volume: 5.75
